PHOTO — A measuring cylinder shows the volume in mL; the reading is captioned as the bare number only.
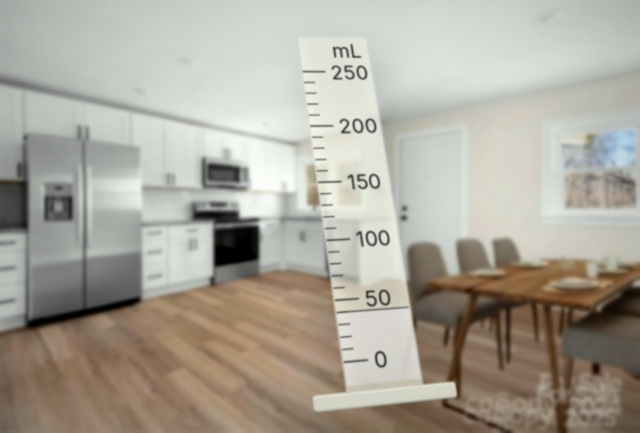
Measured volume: 40
